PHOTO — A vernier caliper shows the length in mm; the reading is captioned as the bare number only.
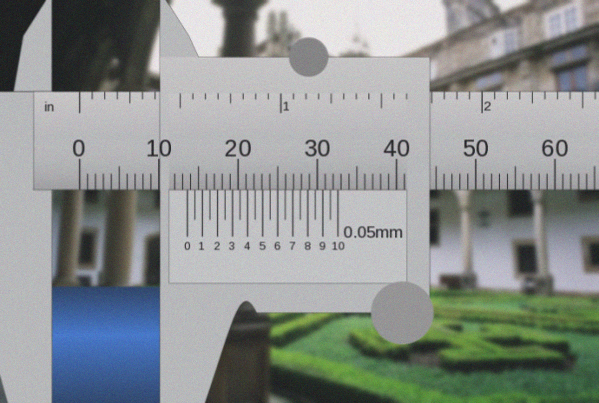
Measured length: 13.6
